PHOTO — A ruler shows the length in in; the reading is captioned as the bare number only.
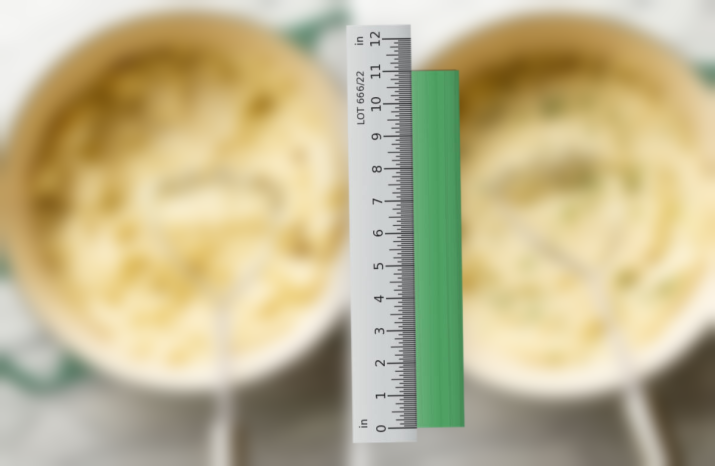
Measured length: 11
